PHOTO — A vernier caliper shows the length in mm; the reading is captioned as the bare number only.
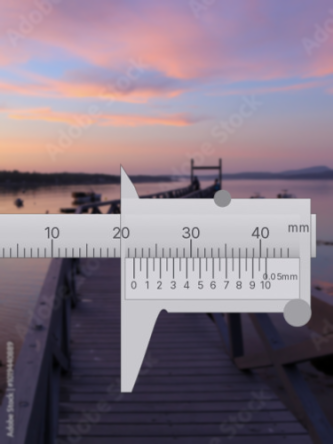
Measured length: 21.8
